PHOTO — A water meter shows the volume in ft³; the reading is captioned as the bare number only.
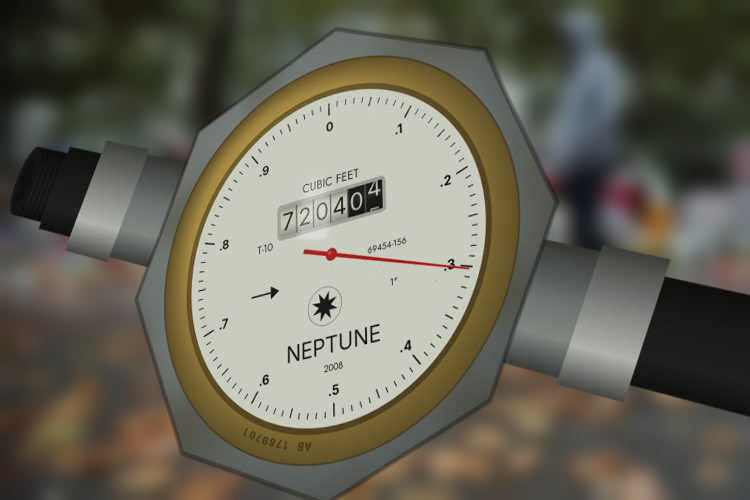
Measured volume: 720404.30
